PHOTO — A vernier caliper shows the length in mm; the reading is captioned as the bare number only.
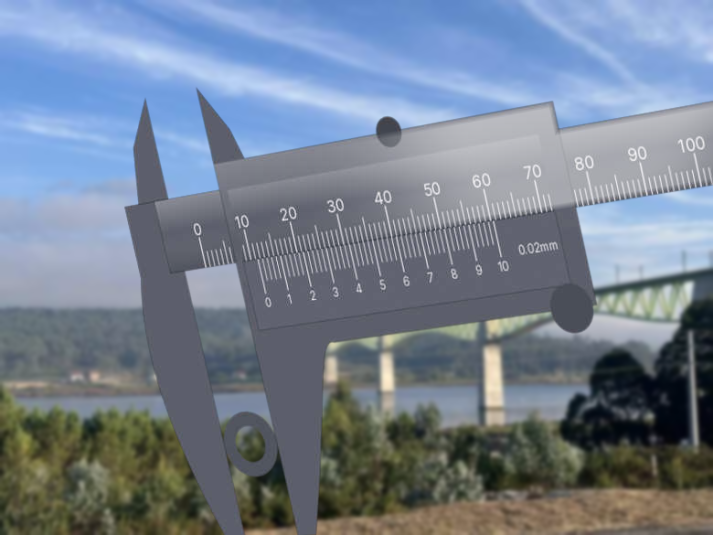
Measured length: 11.5
